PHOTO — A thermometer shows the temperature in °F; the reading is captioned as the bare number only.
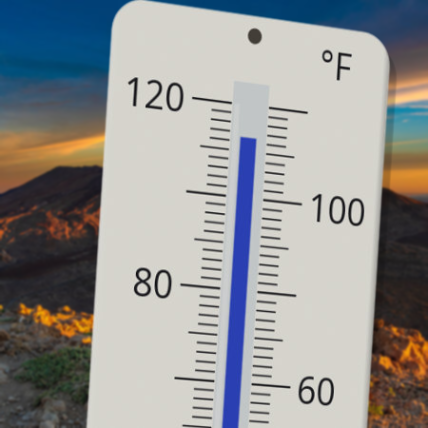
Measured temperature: 113
